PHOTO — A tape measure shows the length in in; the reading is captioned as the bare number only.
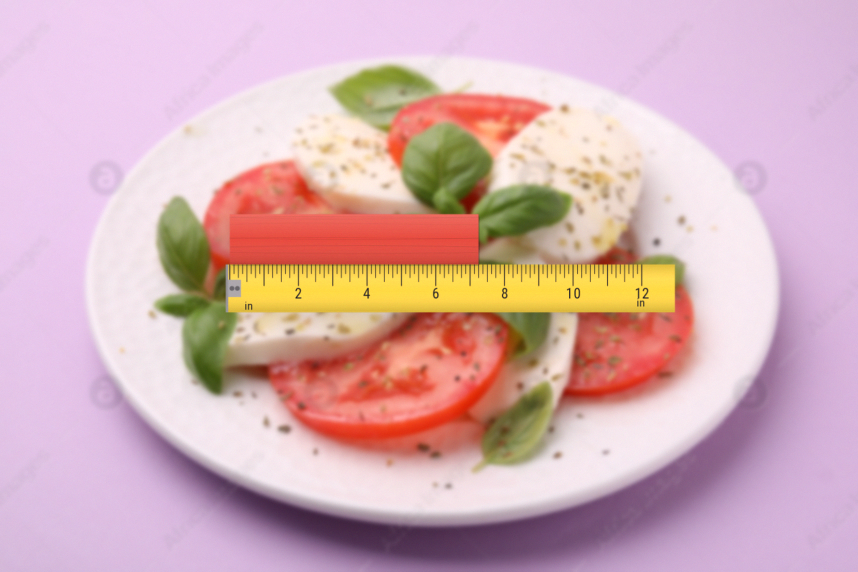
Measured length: 7.25
